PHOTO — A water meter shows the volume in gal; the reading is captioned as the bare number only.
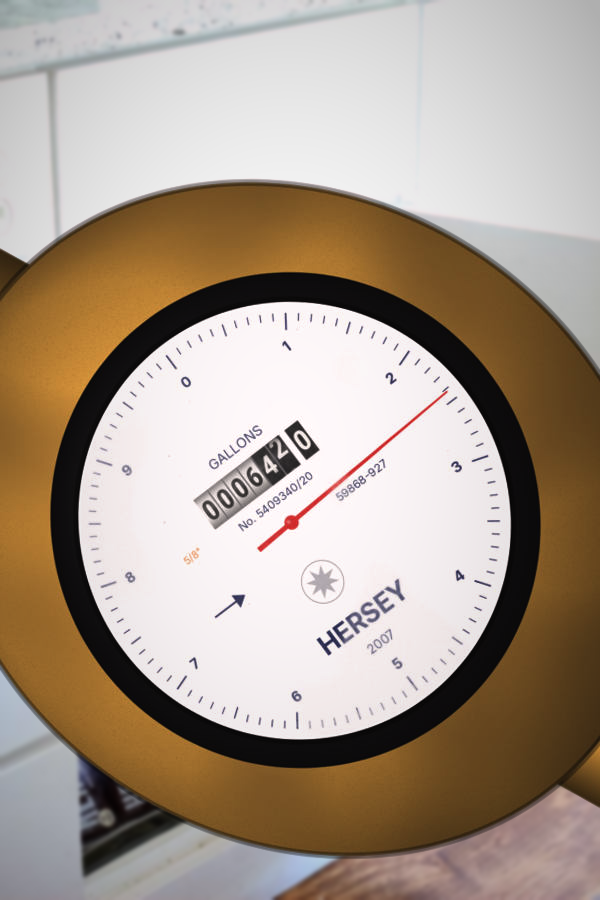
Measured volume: 6422.4
